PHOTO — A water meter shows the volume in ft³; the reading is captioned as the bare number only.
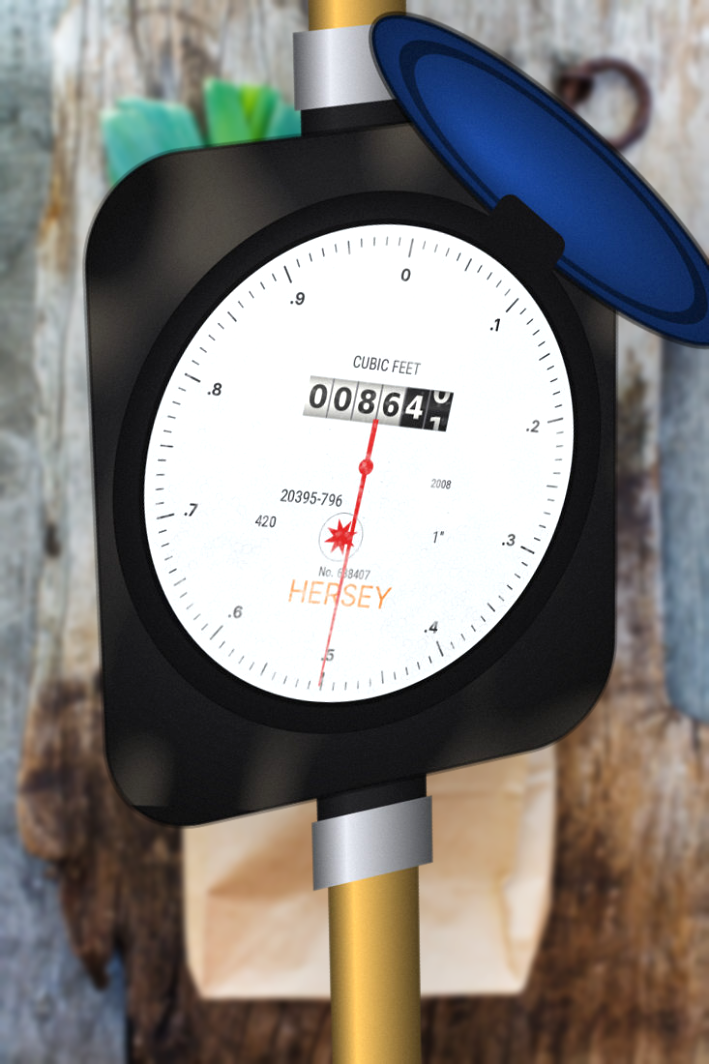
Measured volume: 8640.50
